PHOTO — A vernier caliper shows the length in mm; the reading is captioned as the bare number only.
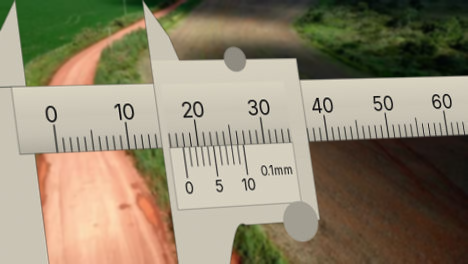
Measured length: 17.8
